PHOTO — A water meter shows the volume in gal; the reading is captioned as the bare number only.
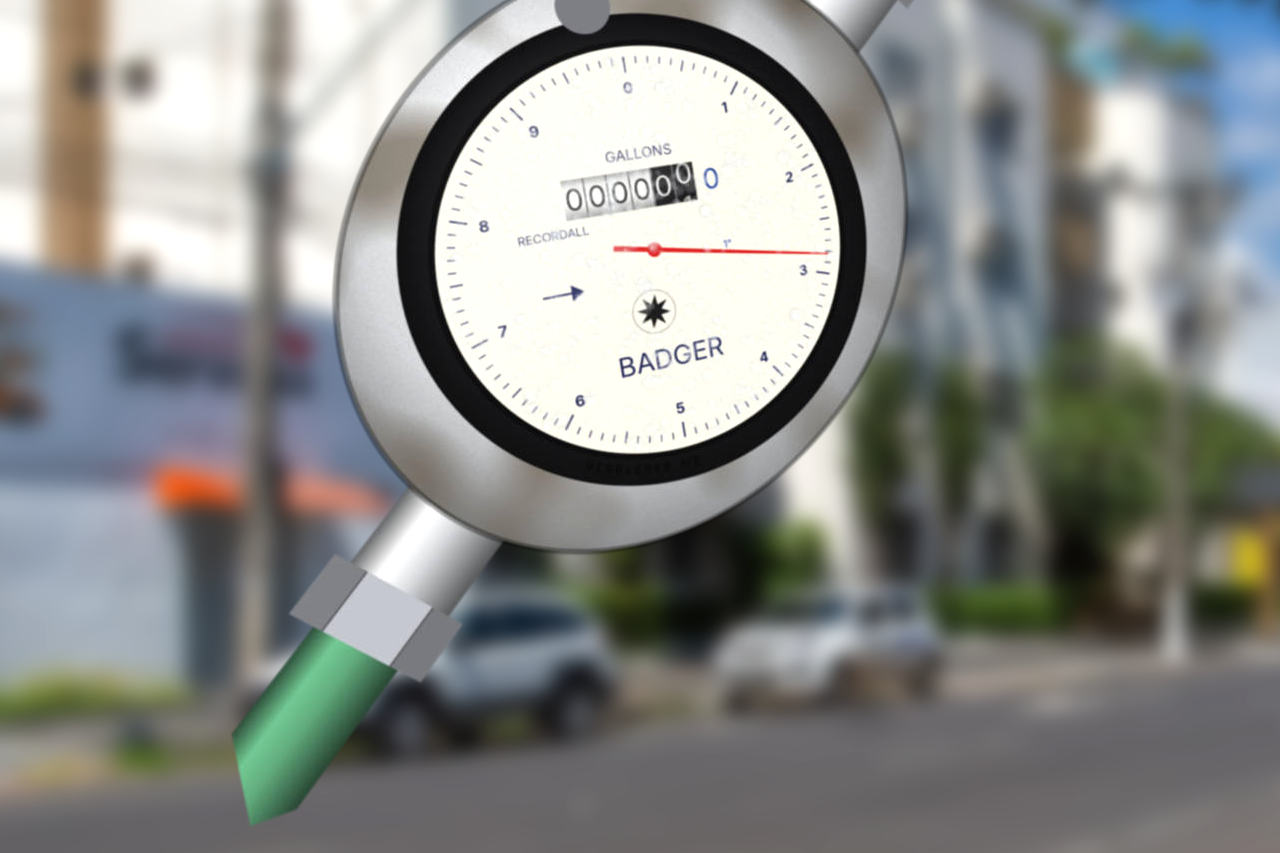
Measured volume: 2.8
